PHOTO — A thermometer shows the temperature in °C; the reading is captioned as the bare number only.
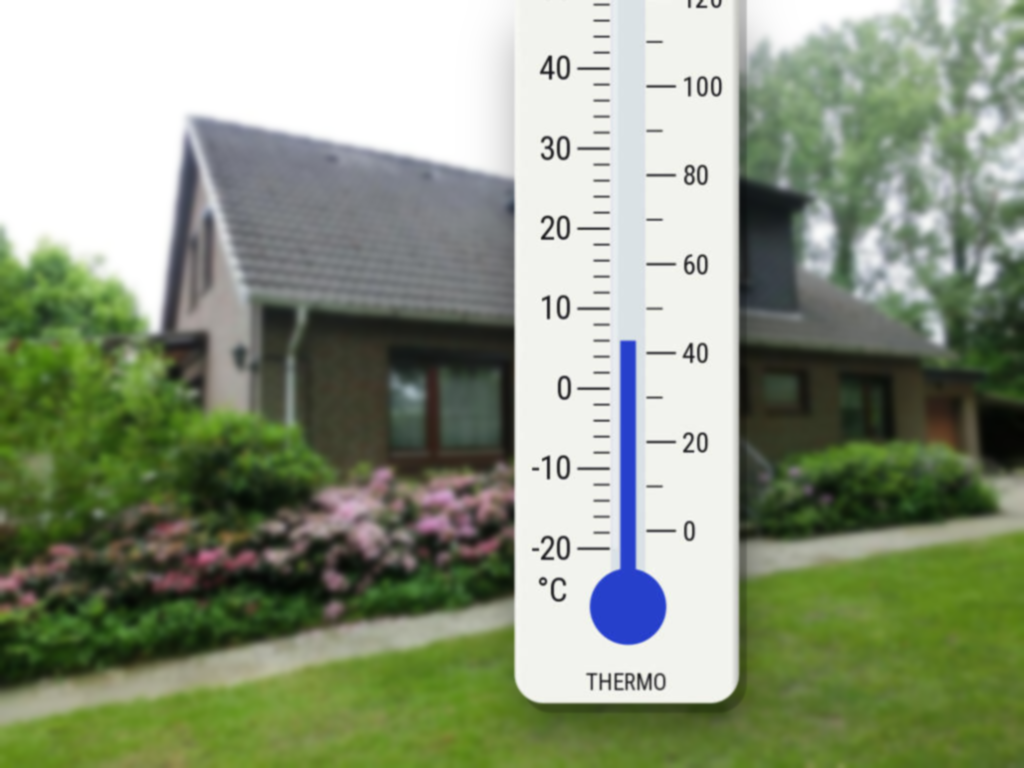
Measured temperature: 6
